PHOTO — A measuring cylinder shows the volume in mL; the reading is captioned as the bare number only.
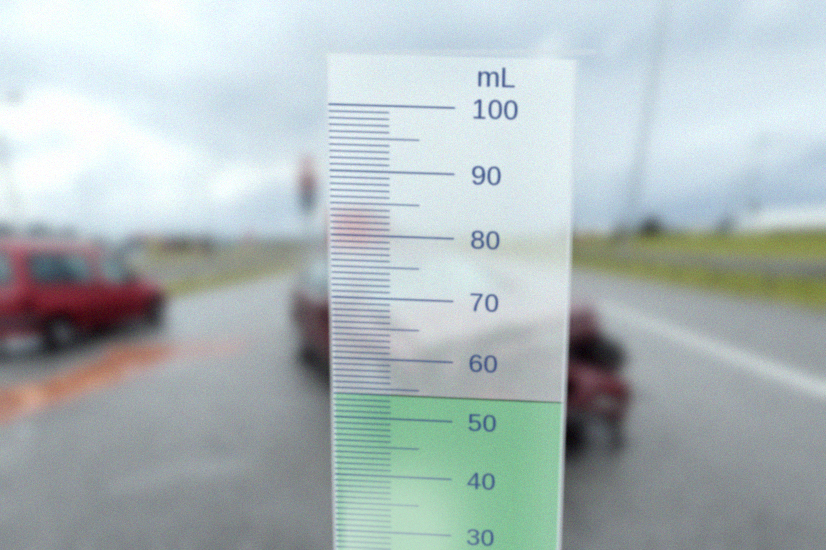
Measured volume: 54
